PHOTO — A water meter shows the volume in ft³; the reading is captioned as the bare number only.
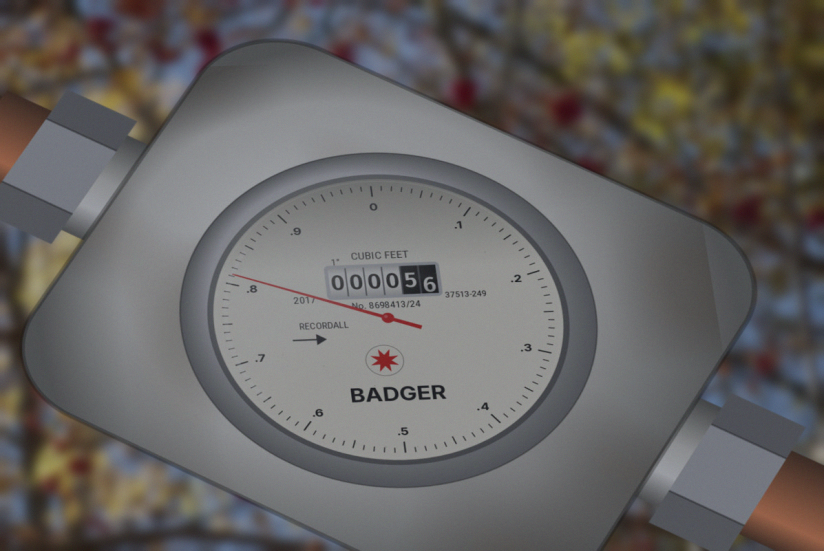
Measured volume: 55.81
